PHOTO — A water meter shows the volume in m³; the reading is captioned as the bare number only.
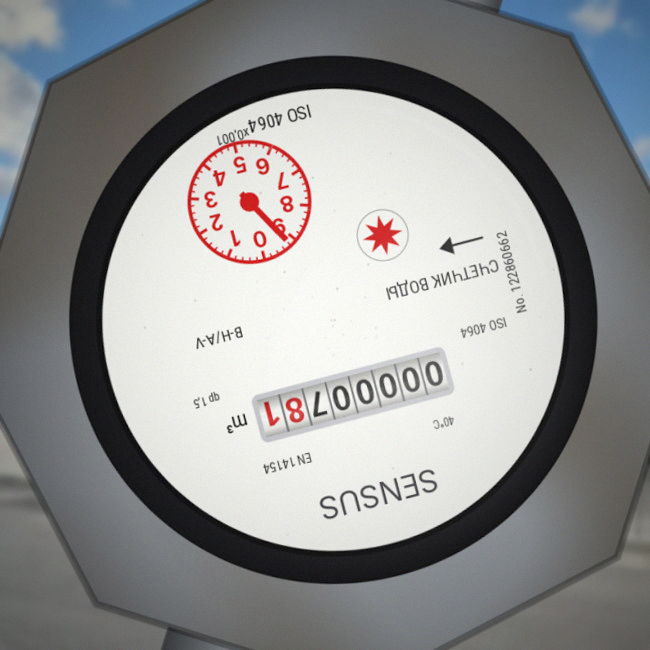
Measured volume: 7.809
